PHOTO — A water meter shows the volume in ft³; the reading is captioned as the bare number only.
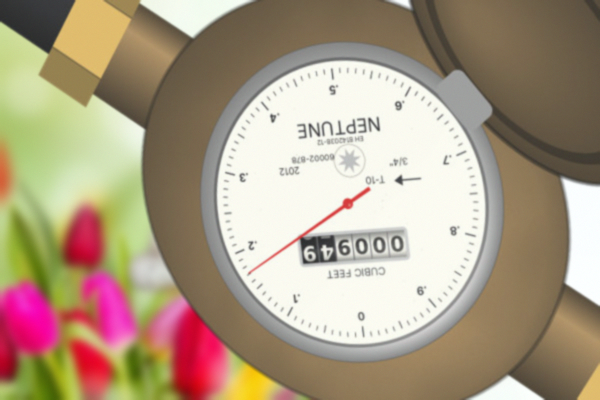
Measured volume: 949.17
